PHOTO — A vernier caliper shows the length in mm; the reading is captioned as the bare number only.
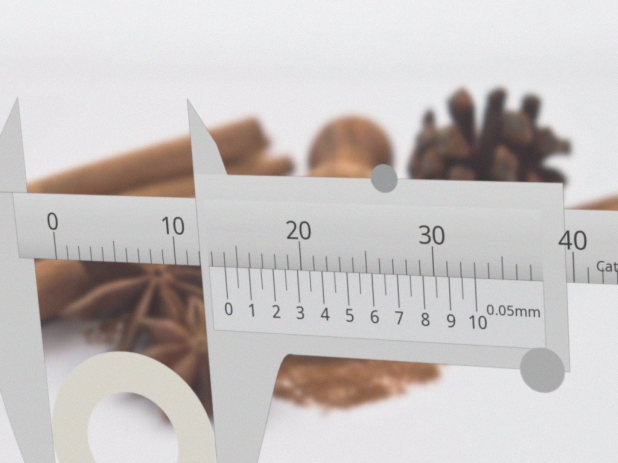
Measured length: 14.0
